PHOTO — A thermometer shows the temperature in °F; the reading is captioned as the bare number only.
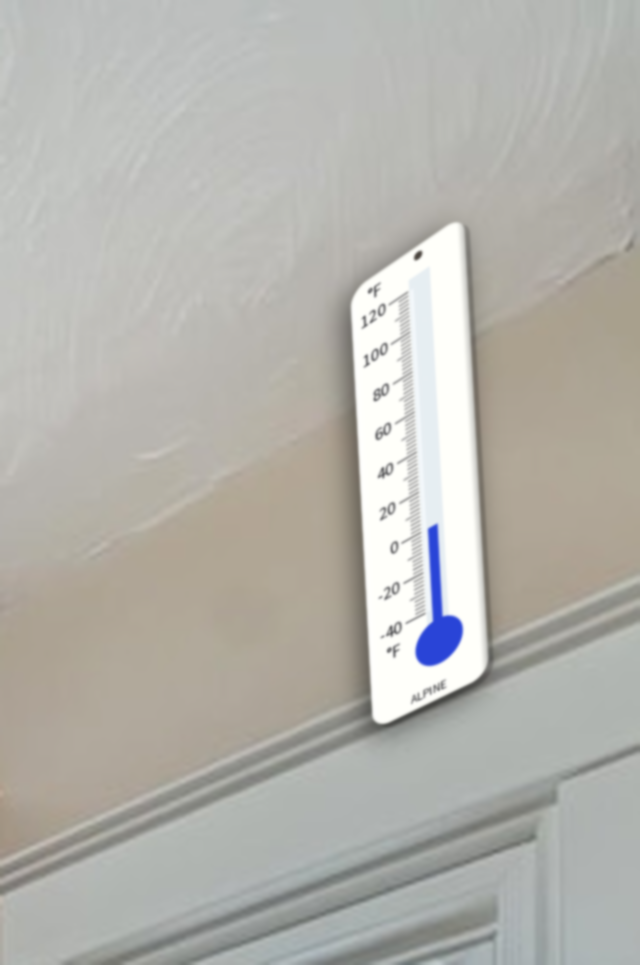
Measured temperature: 0
